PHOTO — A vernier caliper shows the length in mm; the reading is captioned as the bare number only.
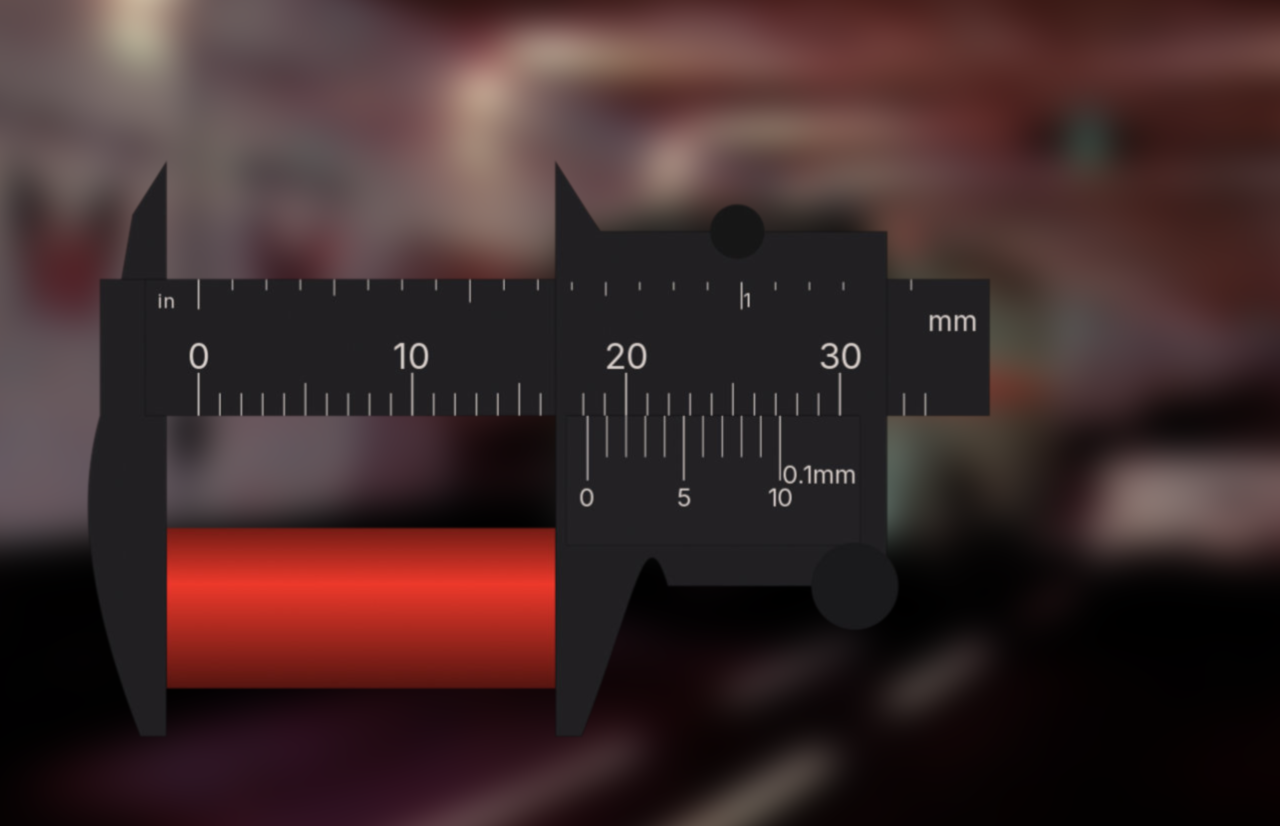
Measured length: 18.2
